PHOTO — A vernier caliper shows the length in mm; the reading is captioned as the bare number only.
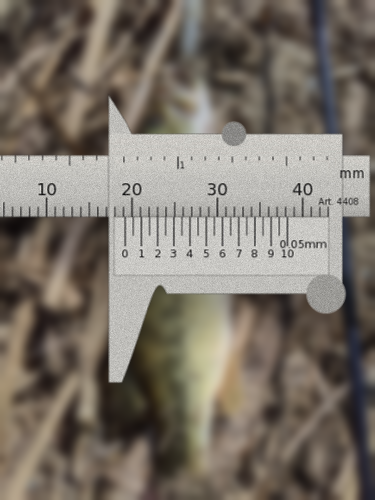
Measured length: 19.2
